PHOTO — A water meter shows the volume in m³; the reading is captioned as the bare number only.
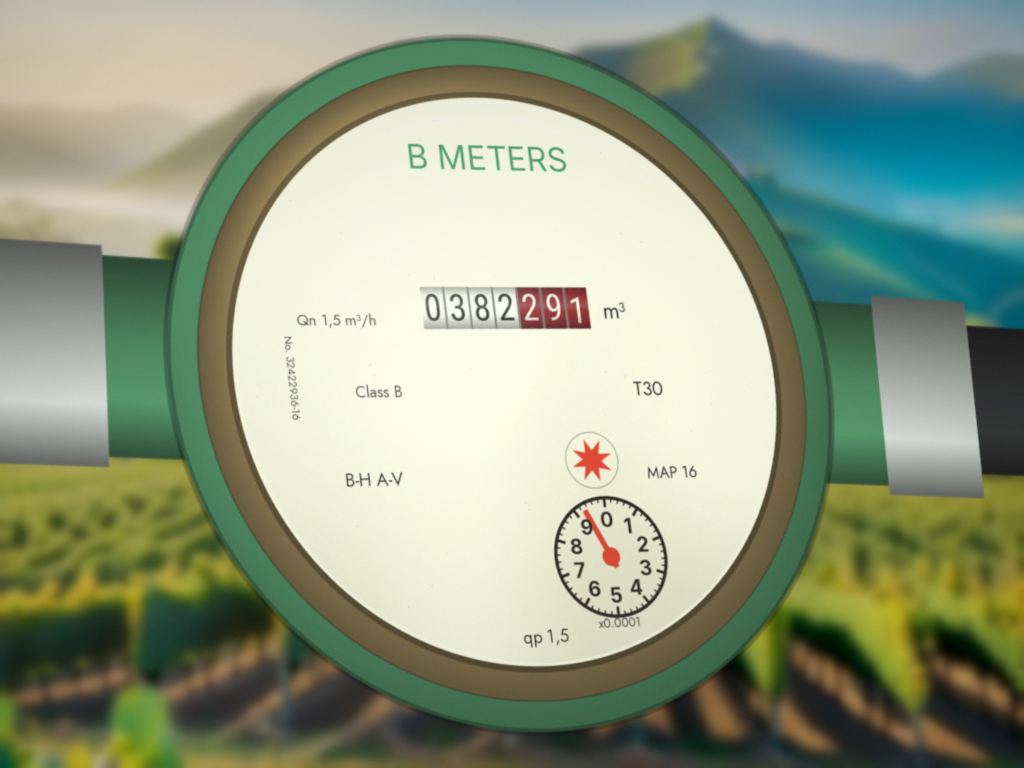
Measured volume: 382.2909
